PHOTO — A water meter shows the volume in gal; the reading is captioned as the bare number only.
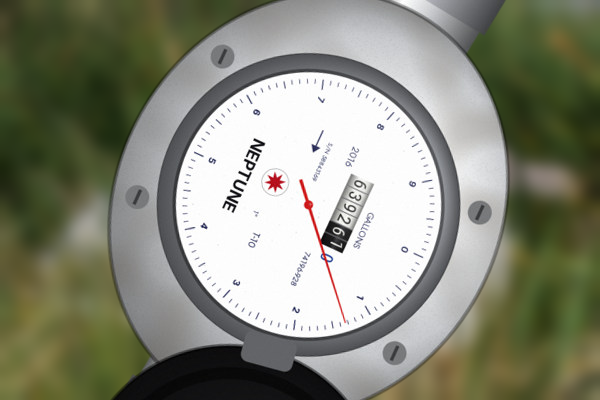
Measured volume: 6392611.3
